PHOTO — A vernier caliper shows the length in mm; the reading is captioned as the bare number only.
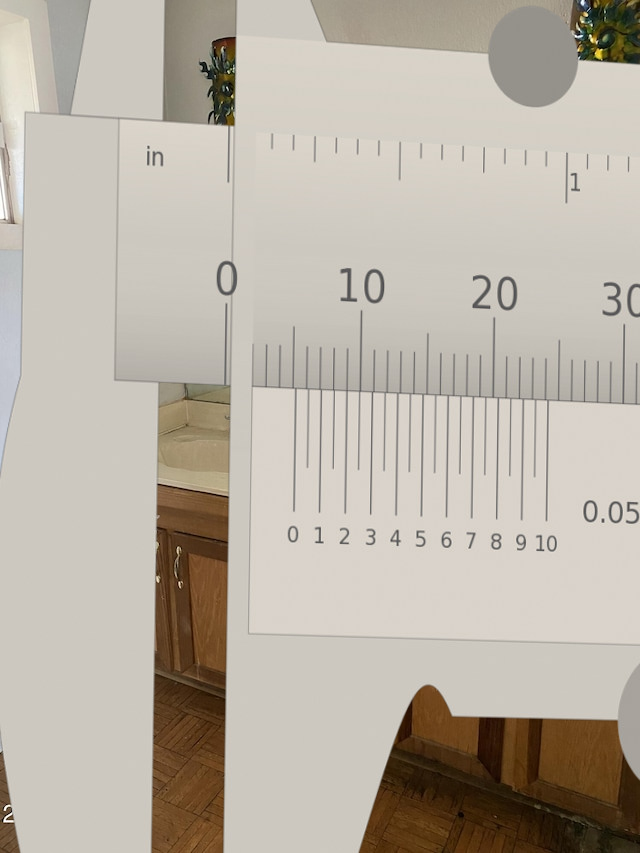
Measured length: 5.2
